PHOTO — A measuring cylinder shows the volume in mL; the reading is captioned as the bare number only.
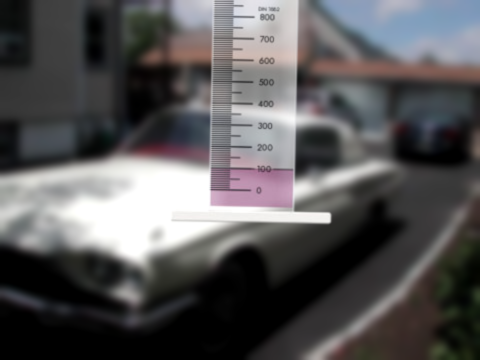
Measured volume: 100
